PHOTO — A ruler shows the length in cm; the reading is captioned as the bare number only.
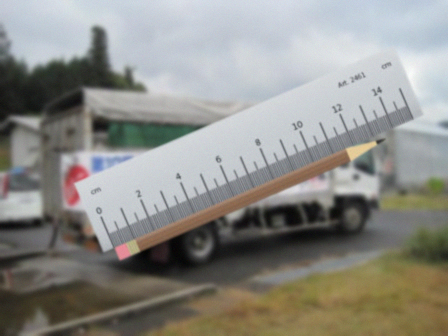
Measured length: 13.5
